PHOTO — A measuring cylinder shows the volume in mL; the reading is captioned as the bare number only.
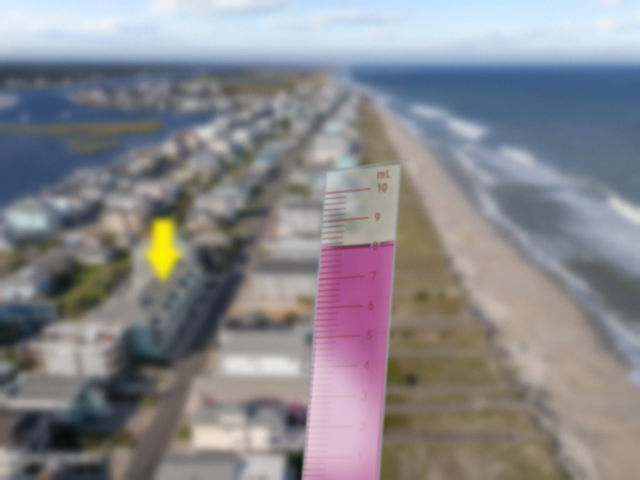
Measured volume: 8
